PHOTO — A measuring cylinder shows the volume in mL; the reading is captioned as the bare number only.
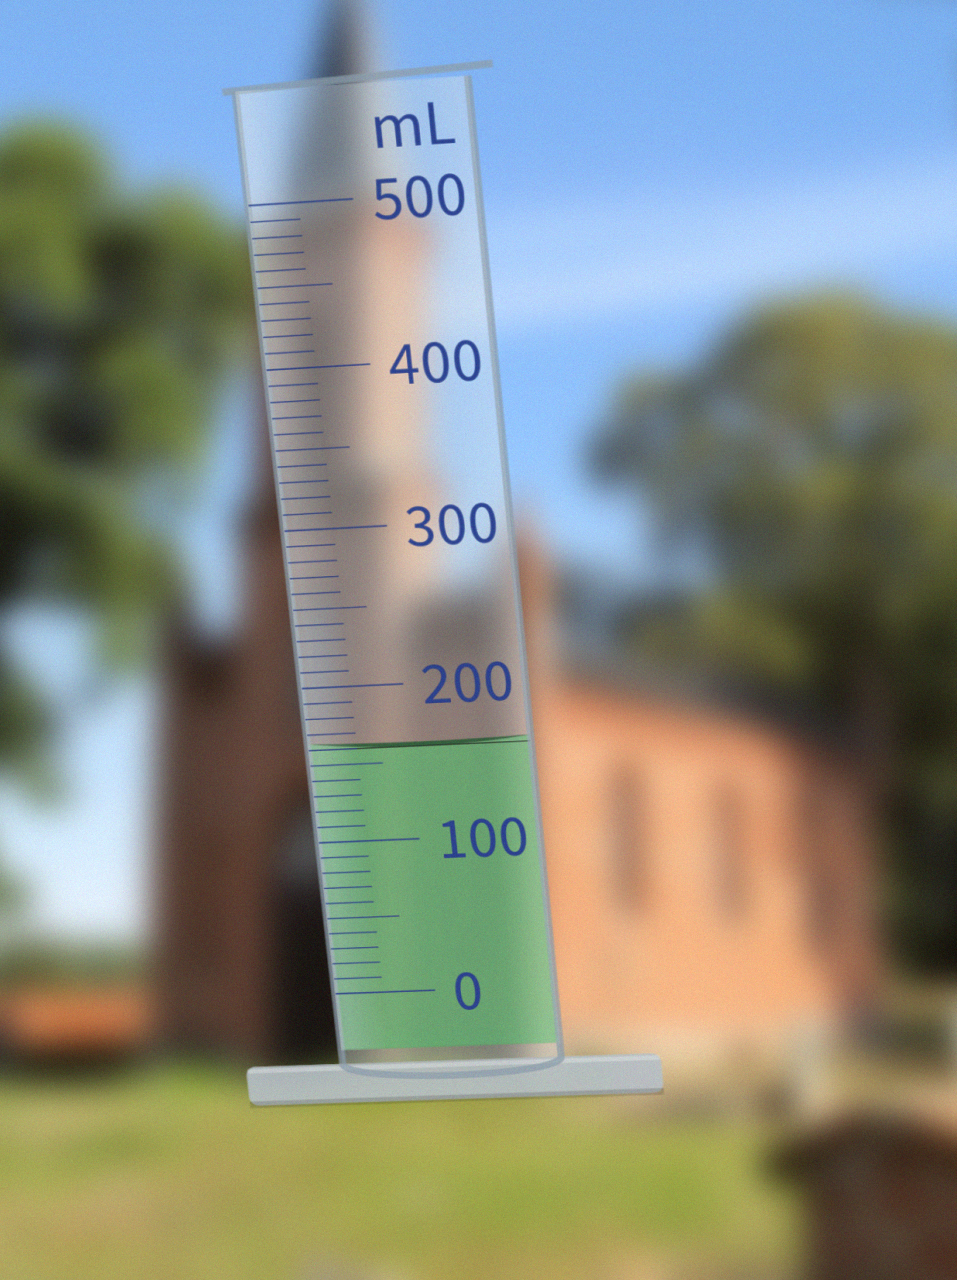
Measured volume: 160
